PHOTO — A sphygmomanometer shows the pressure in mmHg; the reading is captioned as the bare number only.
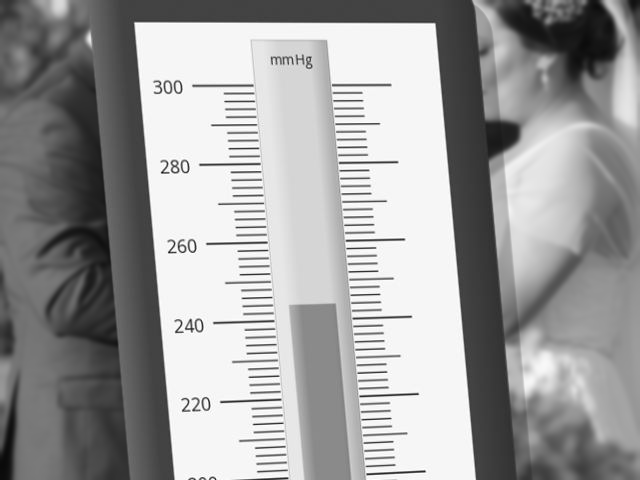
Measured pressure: 244
